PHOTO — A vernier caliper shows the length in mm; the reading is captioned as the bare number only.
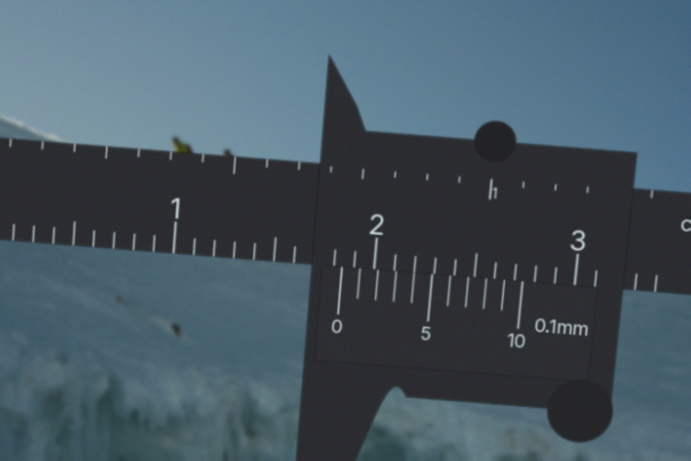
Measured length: 18.4
